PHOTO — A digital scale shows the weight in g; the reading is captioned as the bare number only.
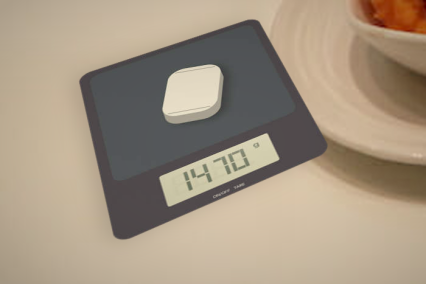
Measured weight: 1470
